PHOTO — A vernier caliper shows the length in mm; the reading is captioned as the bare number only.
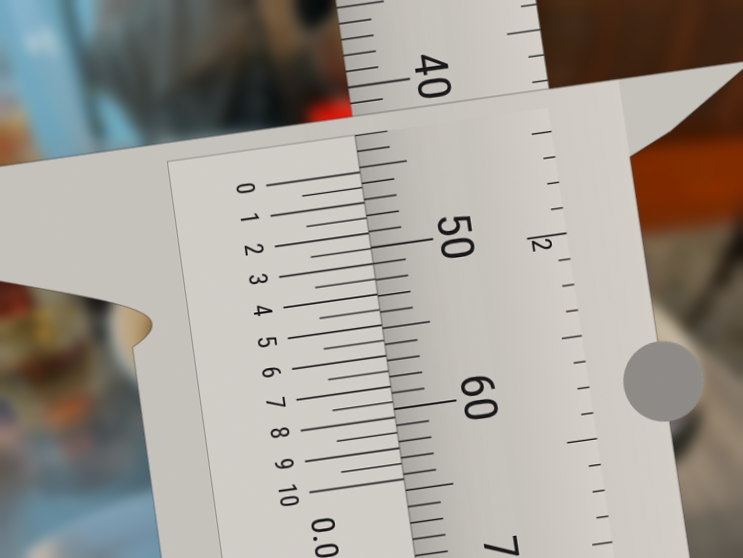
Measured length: 45.3
